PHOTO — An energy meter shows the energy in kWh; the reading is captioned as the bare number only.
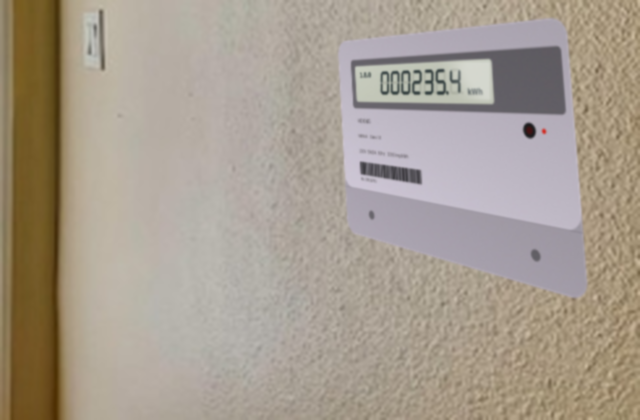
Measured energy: 235.4
